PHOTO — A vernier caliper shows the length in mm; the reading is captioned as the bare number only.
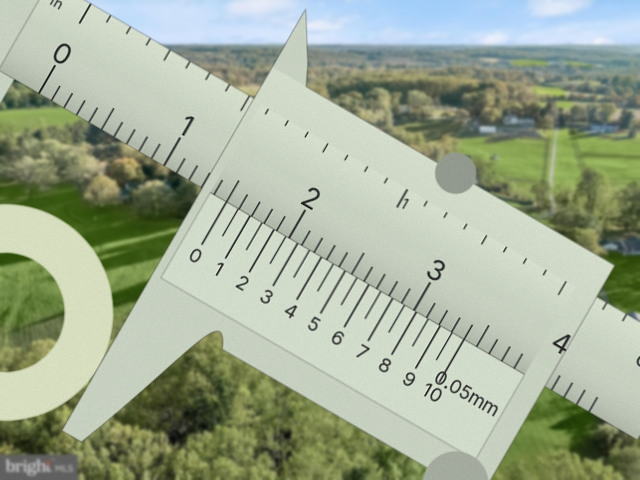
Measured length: 15.0
